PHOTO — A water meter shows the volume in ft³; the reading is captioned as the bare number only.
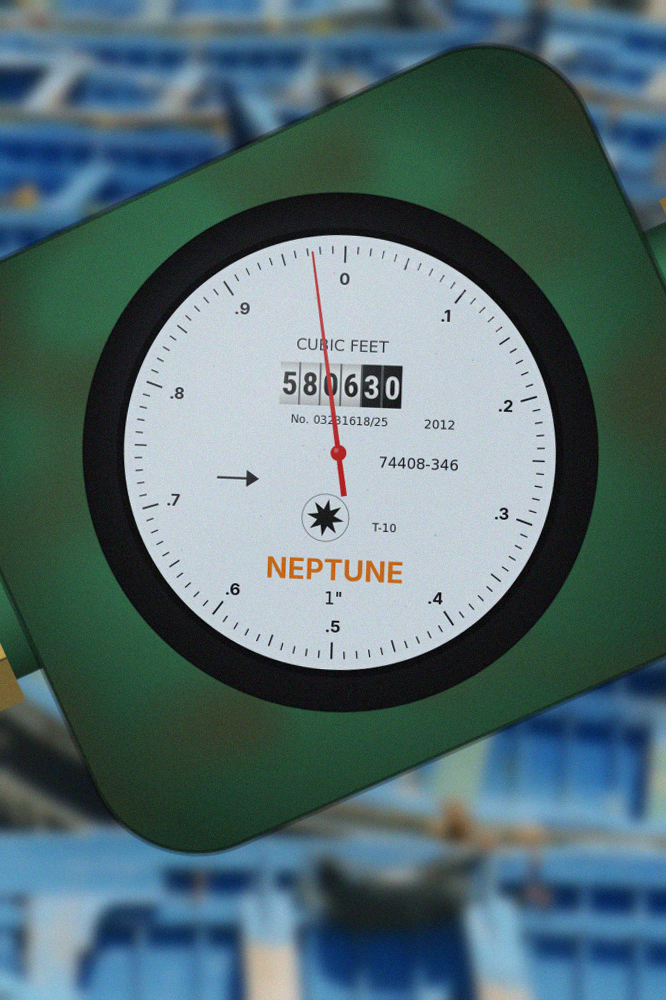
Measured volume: 580629.97
